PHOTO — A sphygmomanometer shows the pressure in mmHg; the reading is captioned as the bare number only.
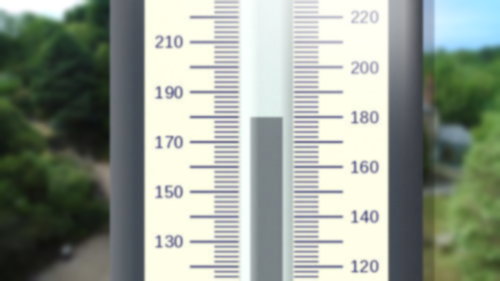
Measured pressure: 180
